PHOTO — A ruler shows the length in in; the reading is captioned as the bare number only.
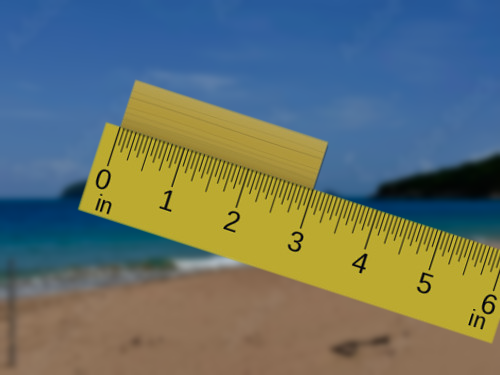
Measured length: 3
